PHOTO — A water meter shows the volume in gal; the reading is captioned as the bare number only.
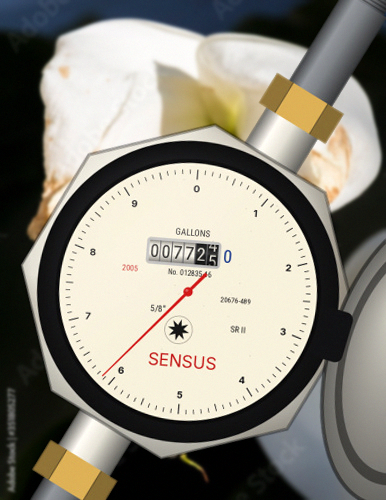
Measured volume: 77246.1
